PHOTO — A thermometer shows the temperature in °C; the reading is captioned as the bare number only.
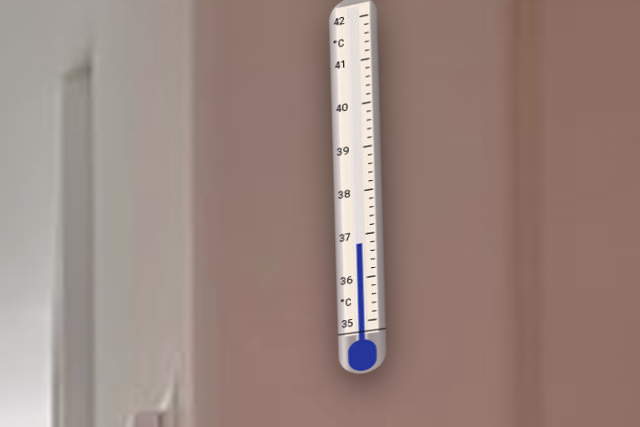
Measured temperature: 36.8
